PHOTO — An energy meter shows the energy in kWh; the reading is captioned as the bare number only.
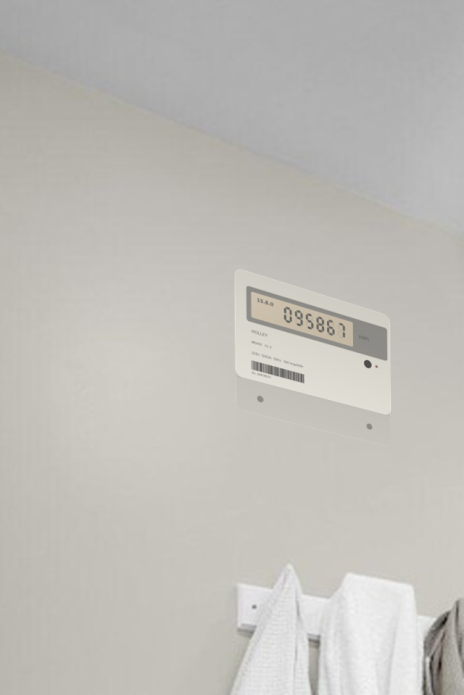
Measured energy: 95867
